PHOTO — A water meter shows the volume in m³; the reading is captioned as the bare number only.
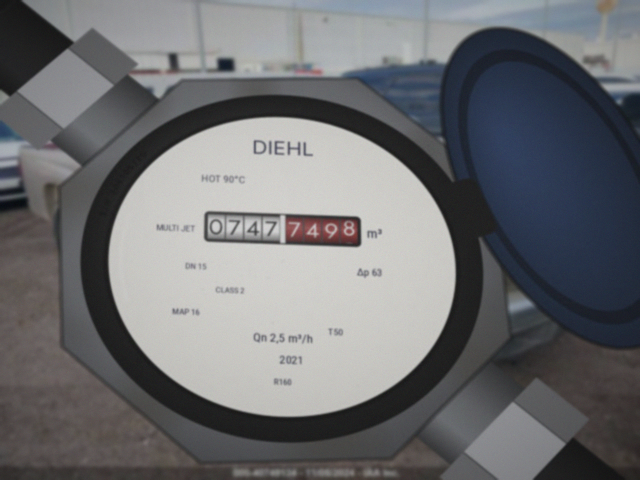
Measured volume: 747.7498
